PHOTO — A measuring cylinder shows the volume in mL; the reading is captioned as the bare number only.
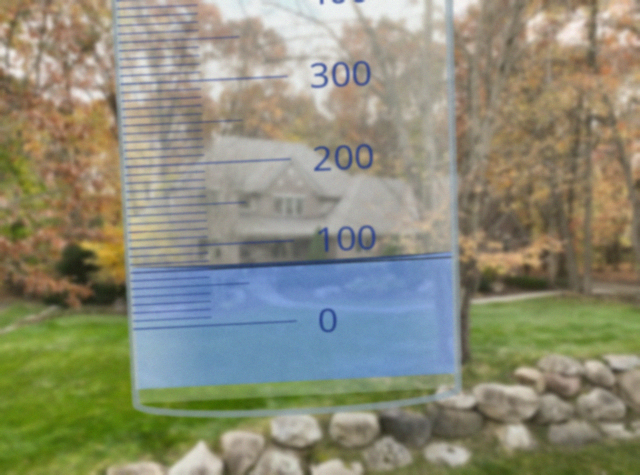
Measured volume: 70
